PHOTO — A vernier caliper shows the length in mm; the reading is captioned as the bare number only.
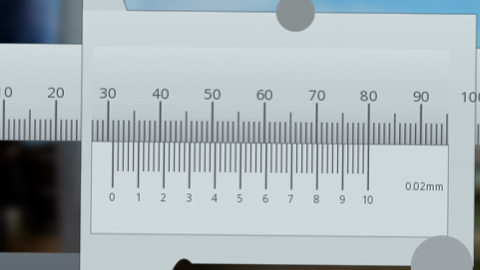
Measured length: 31.0
